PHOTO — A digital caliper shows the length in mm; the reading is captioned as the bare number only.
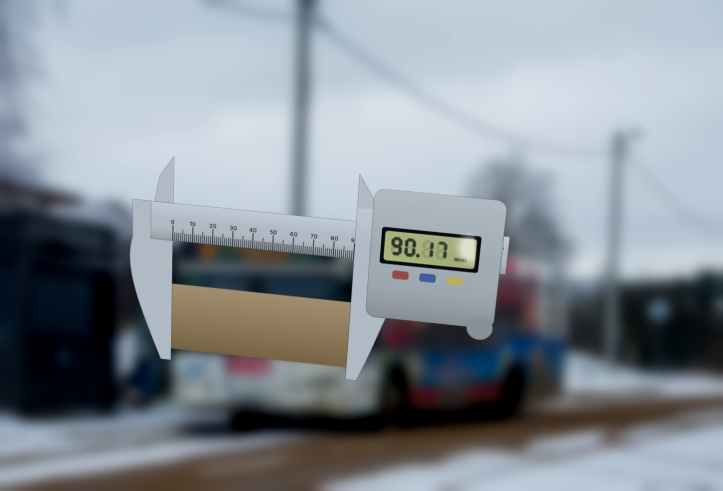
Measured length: 90.17
